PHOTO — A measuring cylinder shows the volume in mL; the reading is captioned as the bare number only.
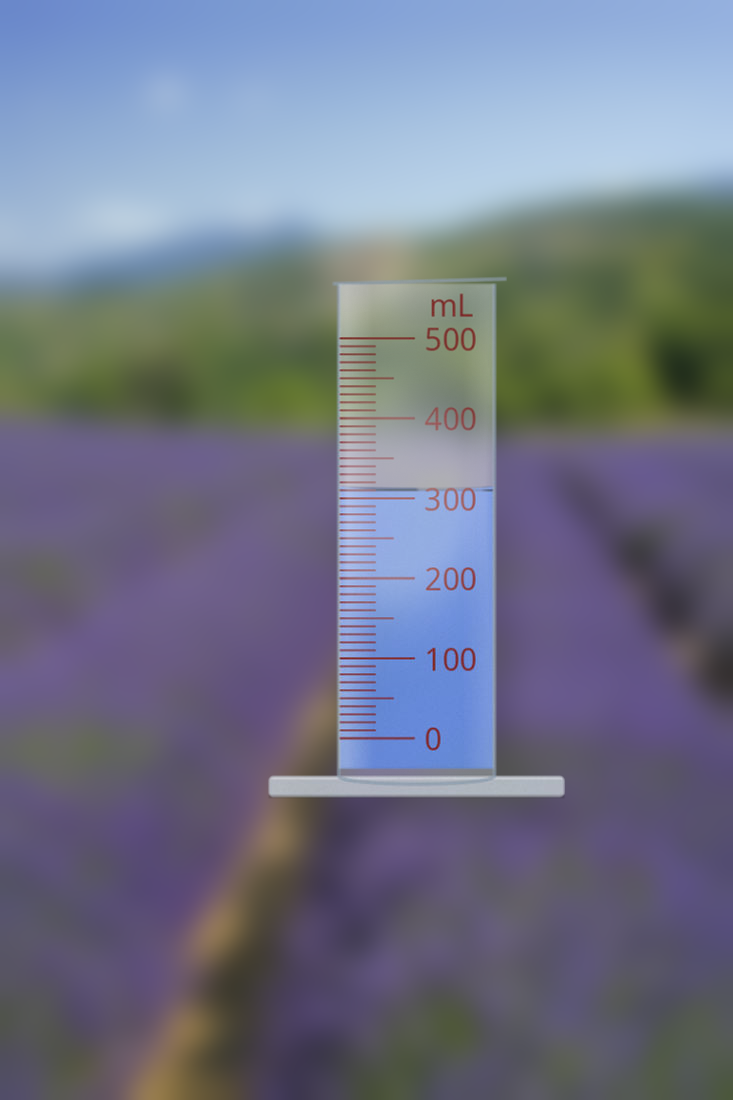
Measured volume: 310
